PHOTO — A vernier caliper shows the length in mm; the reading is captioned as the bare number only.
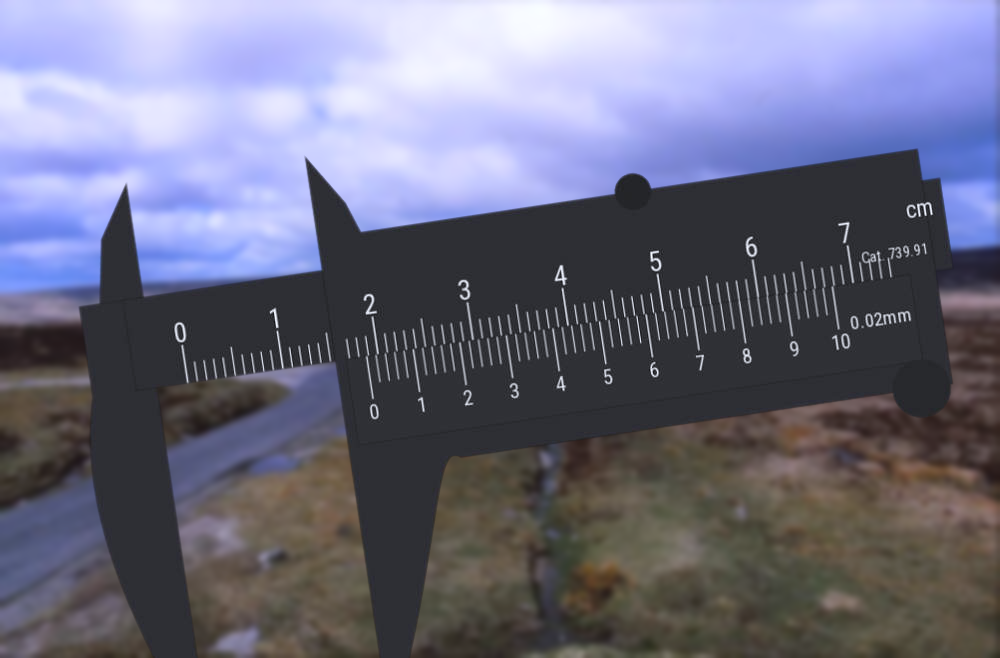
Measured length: 18.8
